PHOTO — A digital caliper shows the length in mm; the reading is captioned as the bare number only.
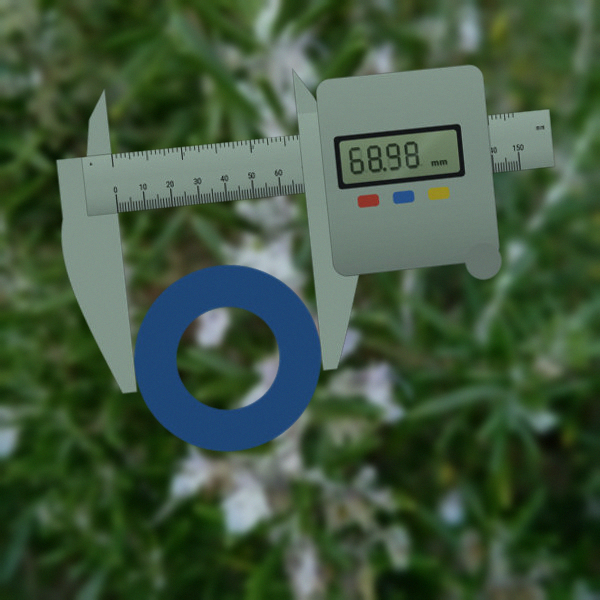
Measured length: 68.98
